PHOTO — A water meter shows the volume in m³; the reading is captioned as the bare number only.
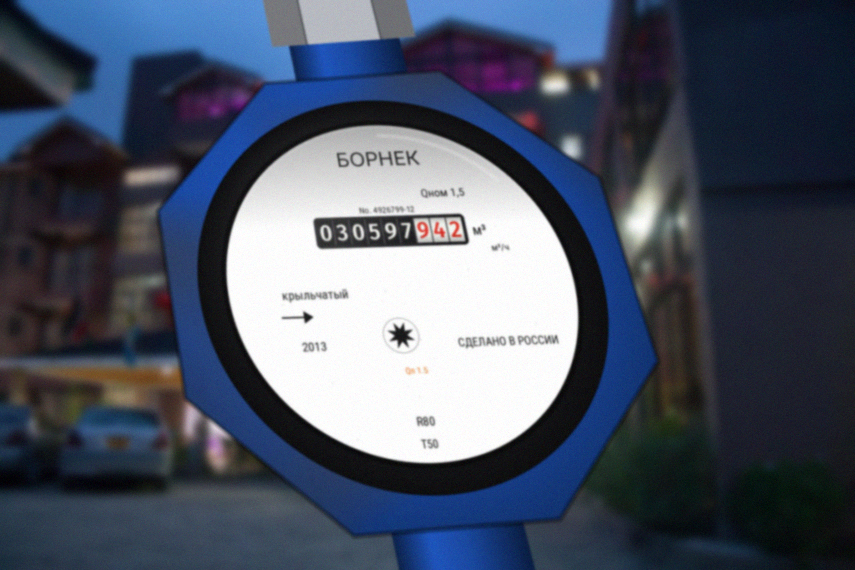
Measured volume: 30597.942
